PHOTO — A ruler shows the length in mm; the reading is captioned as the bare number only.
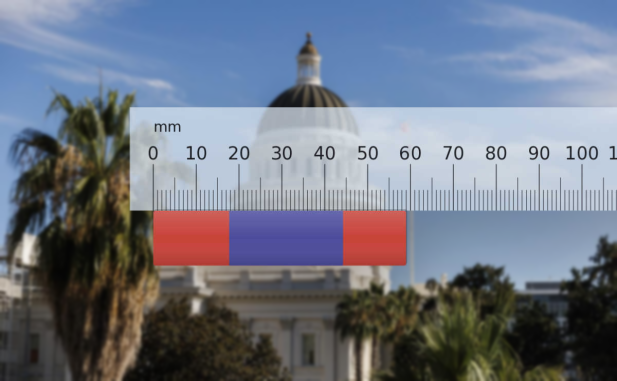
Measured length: 59
